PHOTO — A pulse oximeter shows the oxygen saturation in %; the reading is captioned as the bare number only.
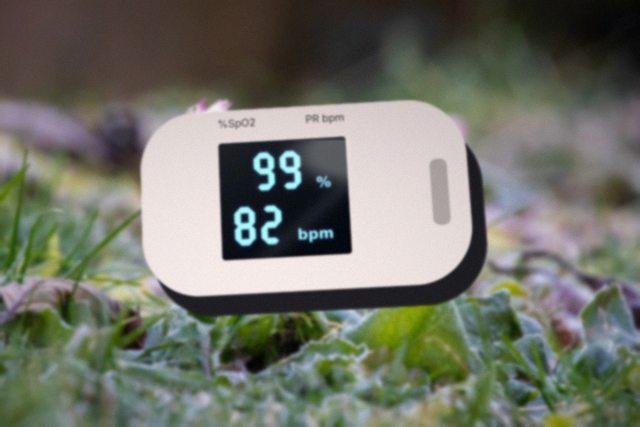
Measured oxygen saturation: 99
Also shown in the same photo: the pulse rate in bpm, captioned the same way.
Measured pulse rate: 82
